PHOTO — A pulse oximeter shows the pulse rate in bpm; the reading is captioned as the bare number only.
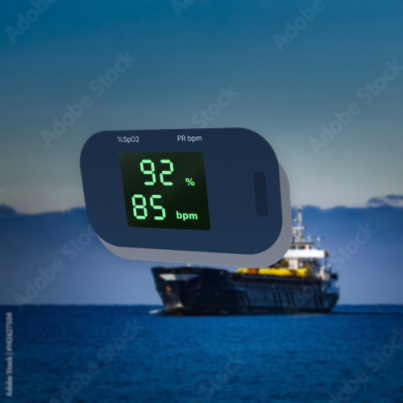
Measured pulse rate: 85
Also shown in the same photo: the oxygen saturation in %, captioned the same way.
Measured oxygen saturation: 92
